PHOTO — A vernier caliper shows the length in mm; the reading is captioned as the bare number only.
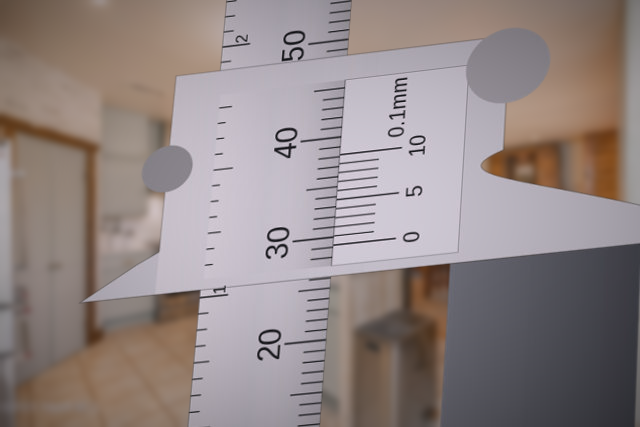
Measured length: 29.2
